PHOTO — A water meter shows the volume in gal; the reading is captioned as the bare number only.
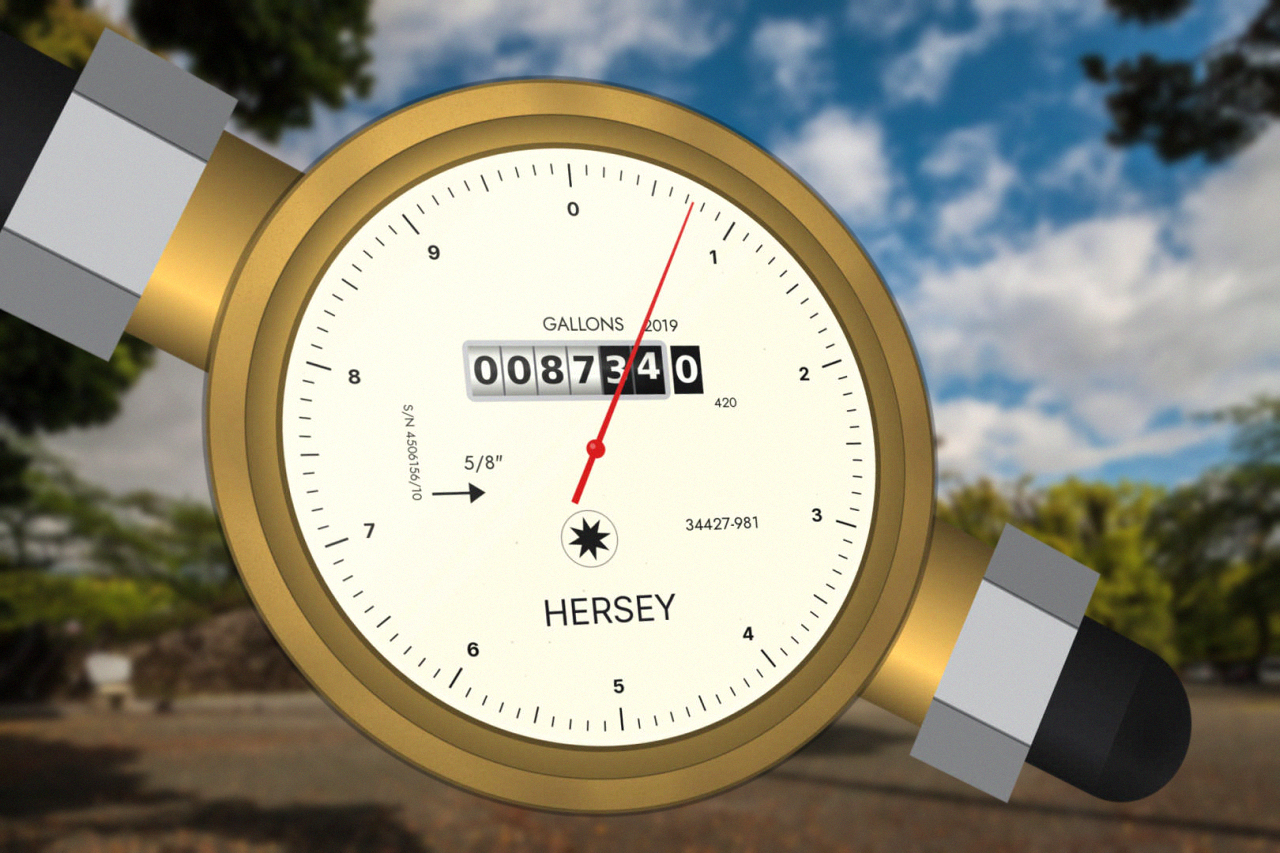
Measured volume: 87340.7
